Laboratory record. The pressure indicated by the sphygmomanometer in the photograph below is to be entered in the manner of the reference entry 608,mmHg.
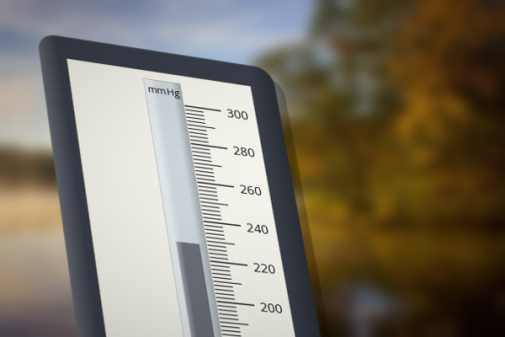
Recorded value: 228,mmHg
